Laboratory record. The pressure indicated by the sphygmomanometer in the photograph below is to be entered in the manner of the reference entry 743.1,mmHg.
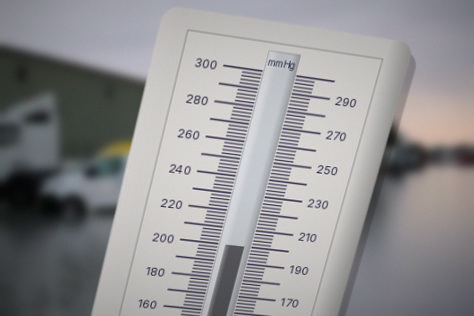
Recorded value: 200,mmHg
